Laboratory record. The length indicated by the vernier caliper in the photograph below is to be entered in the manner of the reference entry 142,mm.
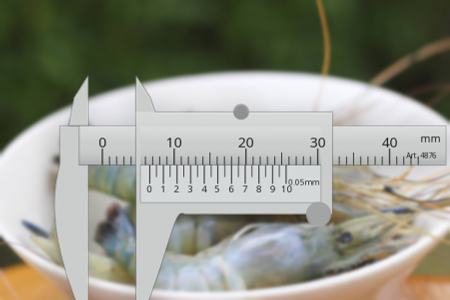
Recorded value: 6.6,mm
